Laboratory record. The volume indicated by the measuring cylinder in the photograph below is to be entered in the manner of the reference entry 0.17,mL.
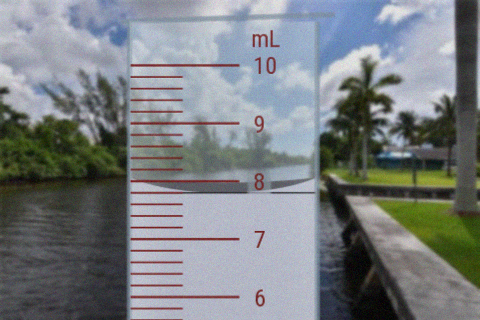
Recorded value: 7.8,mL
